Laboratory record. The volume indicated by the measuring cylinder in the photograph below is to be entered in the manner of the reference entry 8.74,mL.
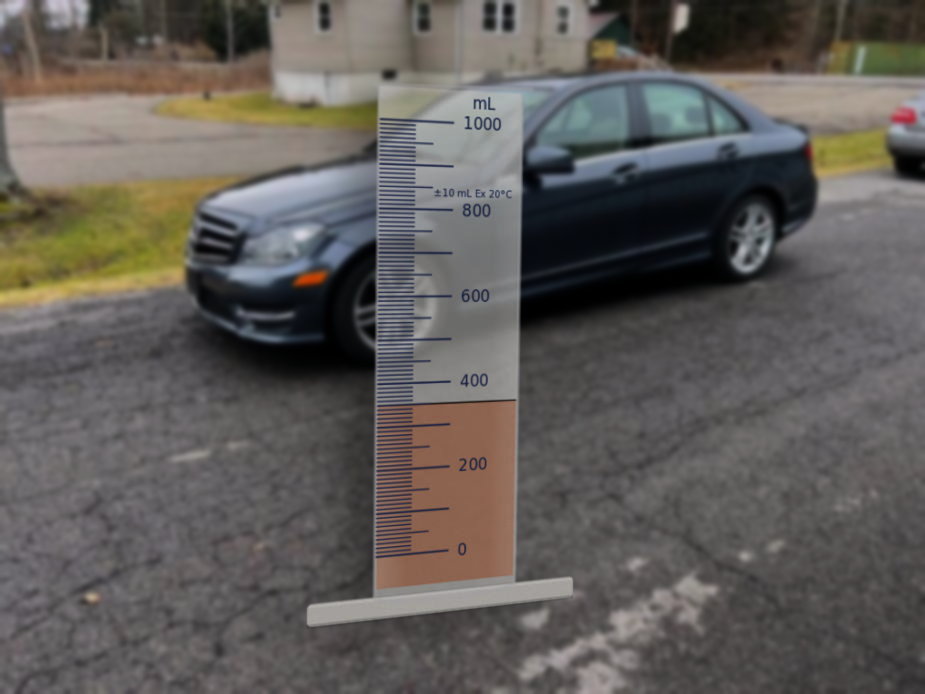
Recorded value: 350,mL
